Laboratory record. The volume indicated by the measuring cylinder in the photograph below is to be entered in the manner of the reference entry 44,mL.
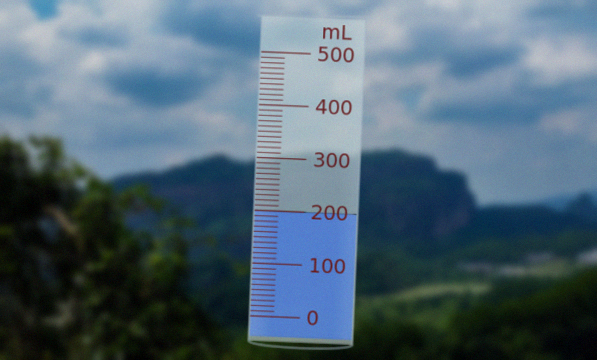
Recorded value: 200,mL
